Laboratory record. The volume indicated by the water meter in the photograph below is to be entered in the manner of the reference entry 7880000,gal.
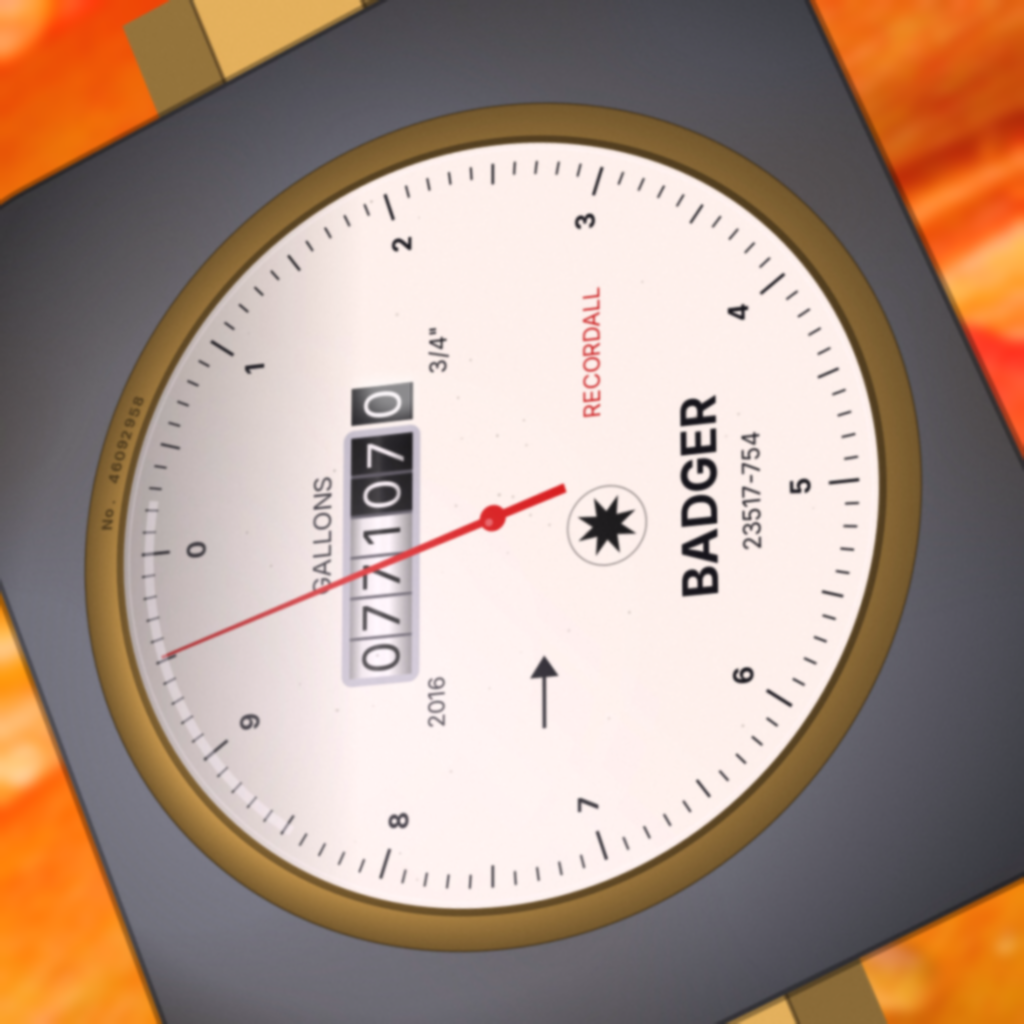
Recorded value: 771069.5,gal
